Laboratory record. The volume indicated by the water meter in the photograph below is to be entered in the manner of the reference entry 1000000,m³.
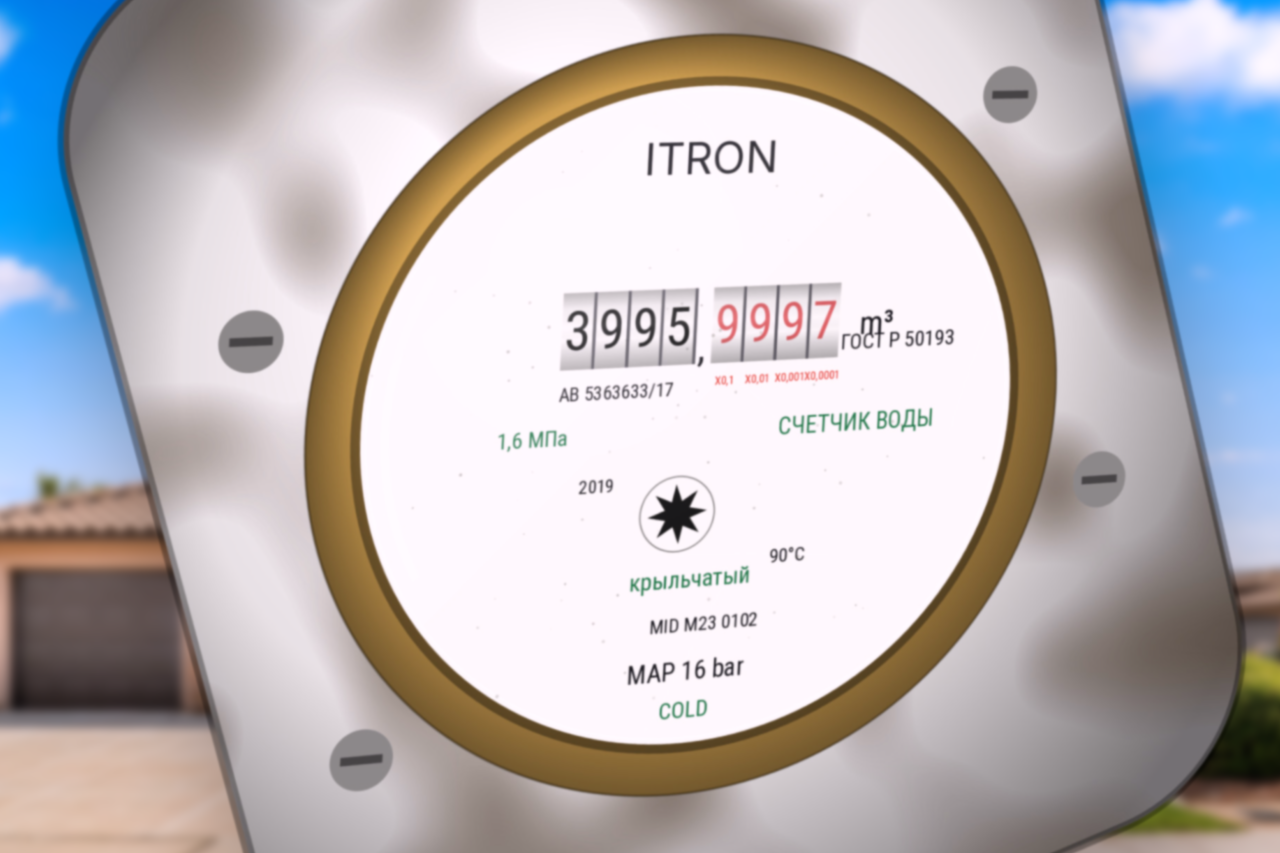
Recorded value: 3995.9997,m³
